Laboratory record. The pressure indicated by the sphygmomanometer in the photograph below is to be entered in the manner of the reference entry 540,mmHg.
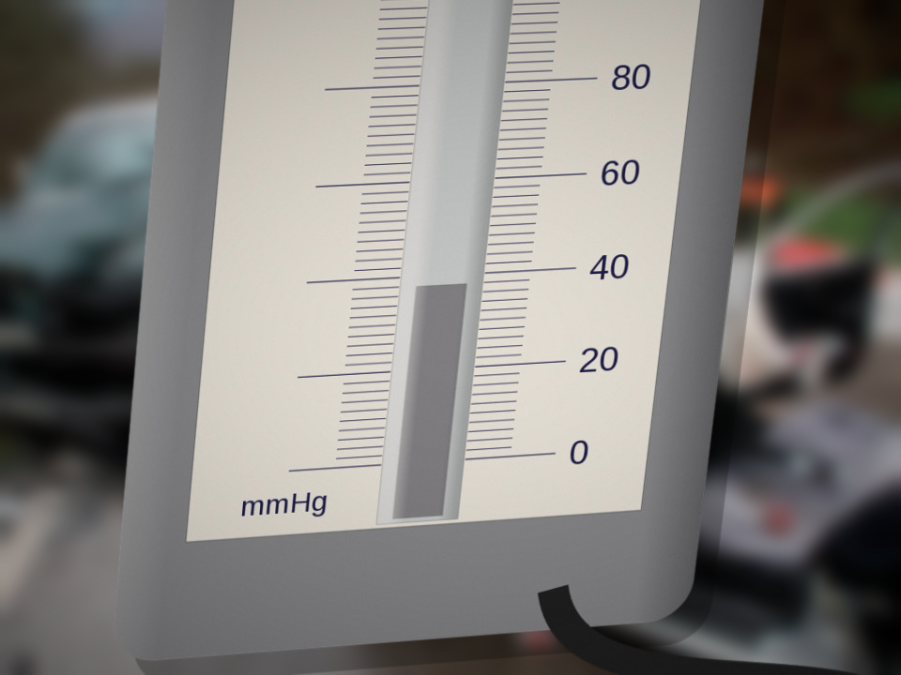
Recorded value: 38,mmHg
